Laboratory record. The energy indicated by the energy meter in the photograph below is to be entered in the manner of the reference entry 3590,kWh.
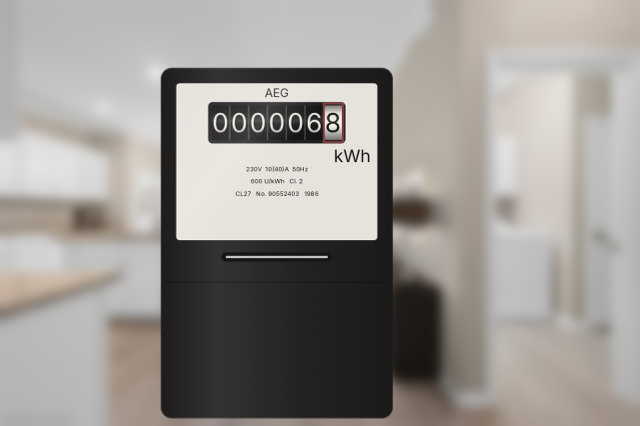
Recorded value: 6.8,kWh
